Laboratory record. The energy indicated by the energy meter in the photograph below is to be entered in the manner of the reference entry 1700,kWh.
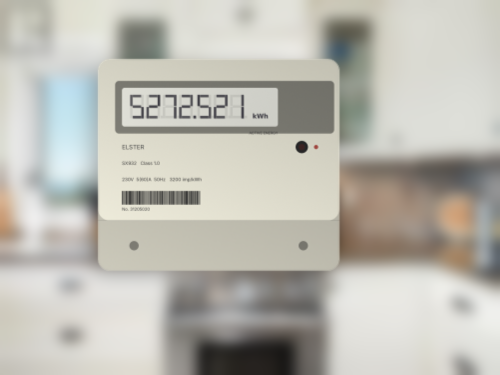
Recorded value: 5272.521,kWh
